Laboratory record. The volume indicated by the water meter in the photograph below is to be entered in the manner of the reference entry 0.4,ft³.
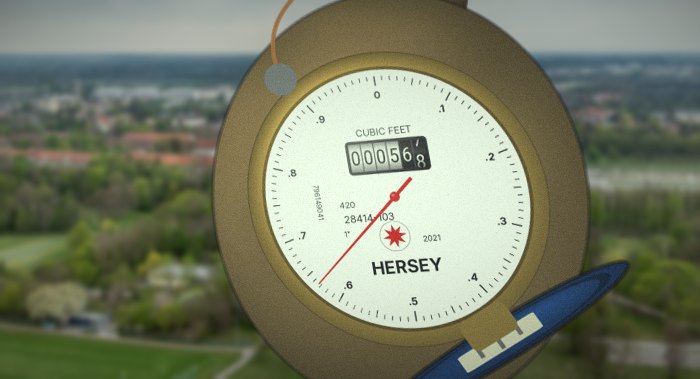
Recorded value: 567.63,ft³
